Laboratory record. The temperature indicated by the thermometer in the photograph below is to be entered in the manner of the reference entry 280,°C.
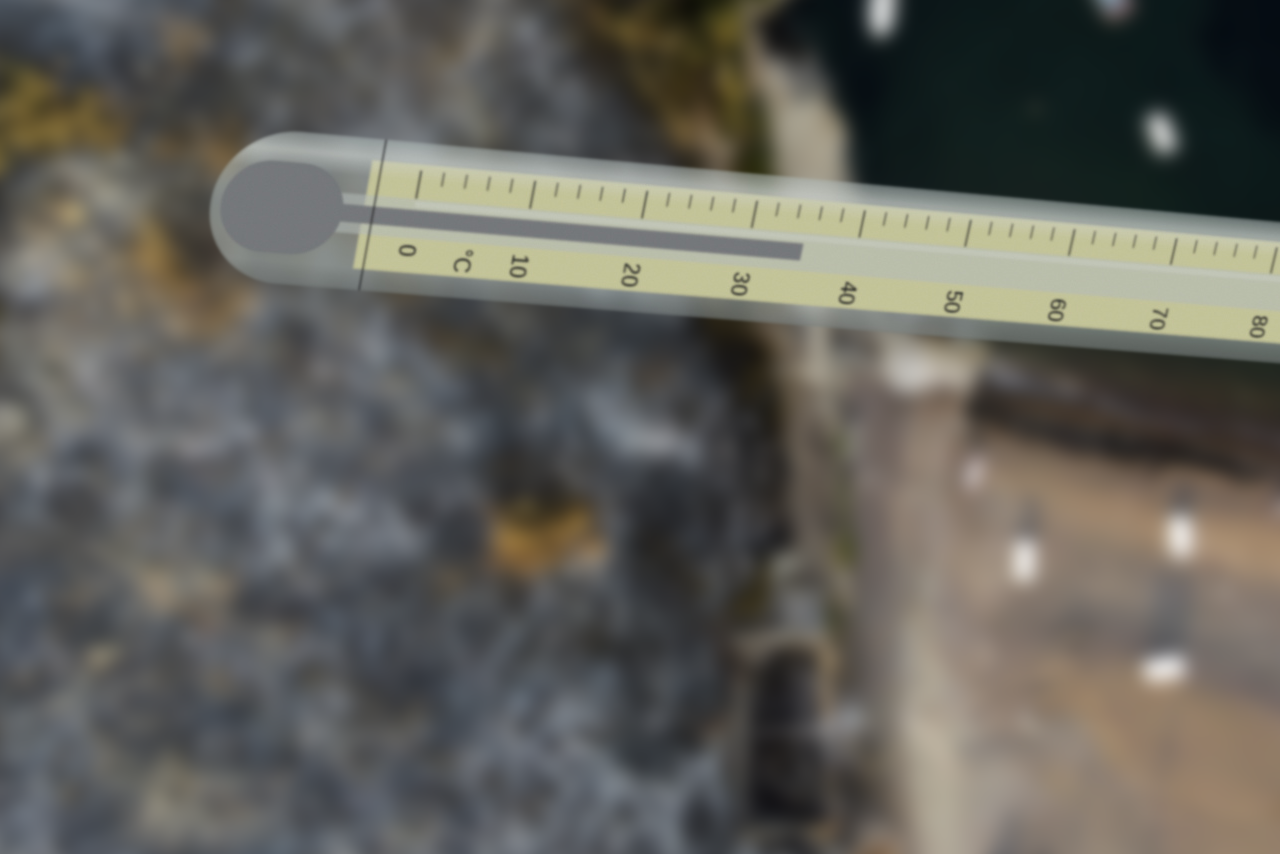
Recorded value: 35,°C
